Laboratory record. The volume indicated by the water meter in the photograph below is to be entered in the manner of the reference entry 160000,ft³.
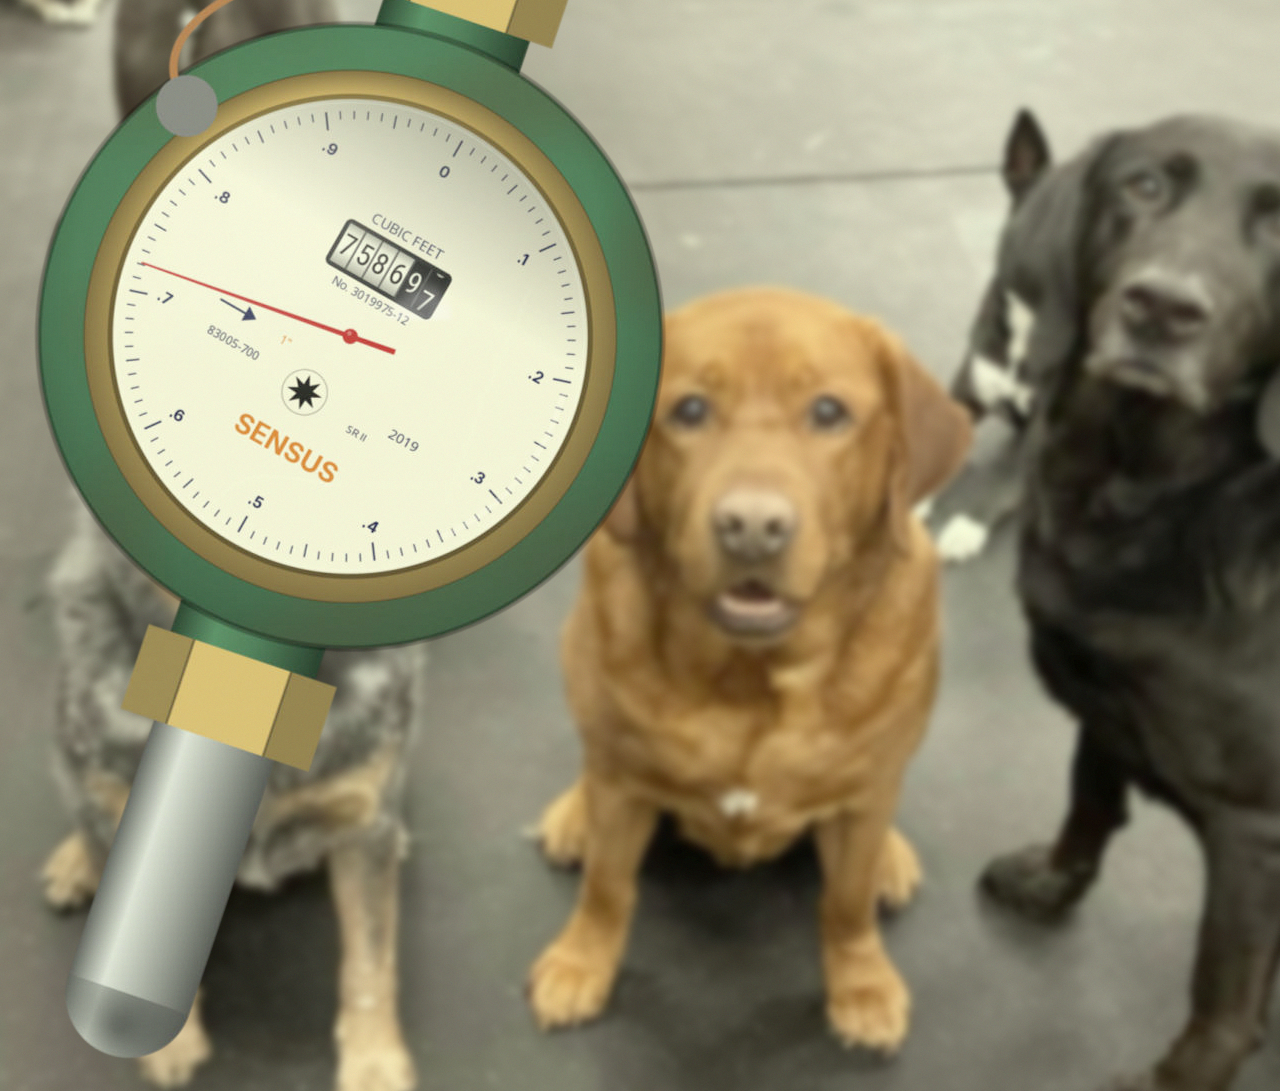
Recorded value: 758696.72,ft³
